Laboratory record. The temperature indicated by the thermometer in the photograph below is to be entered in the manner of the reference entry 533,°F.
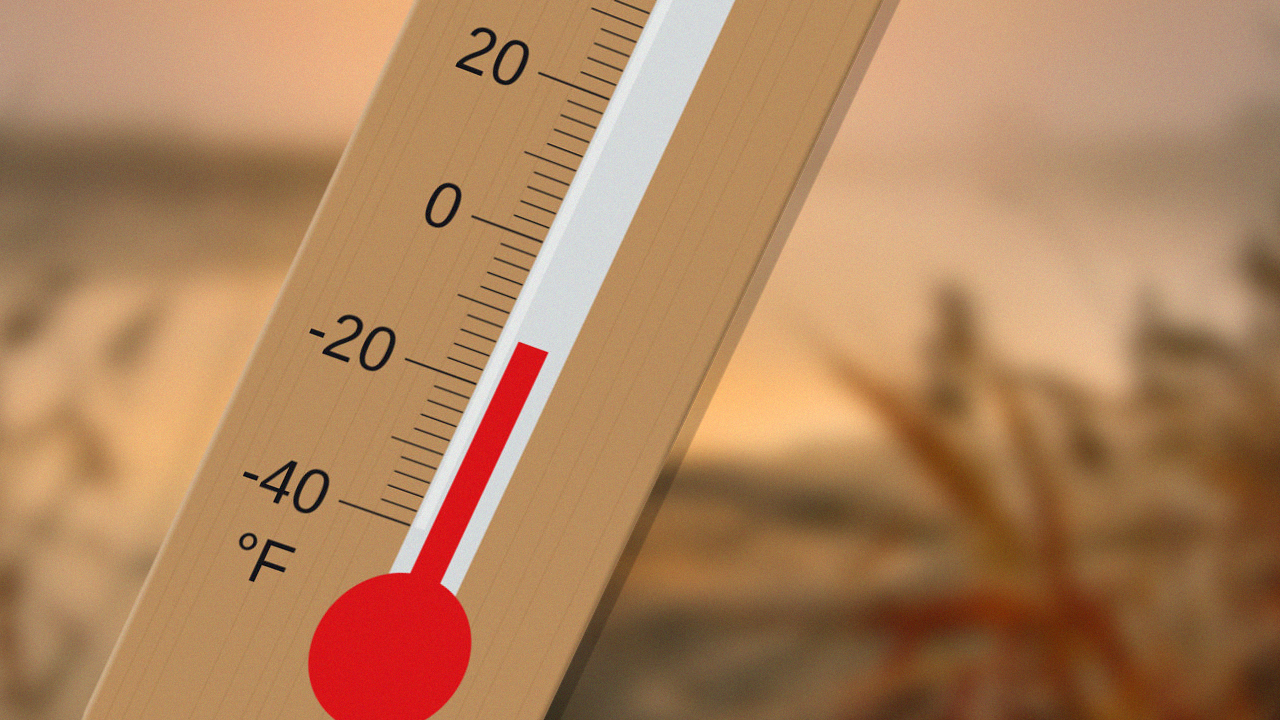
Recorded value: -13,°F
